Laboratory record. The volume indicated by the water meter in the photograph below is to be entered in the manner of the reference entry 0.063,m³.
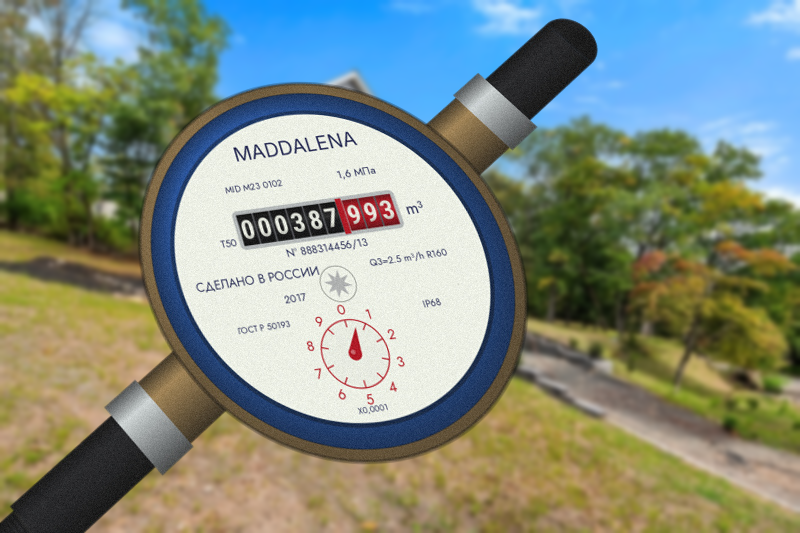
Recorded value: 387.9930,m³
